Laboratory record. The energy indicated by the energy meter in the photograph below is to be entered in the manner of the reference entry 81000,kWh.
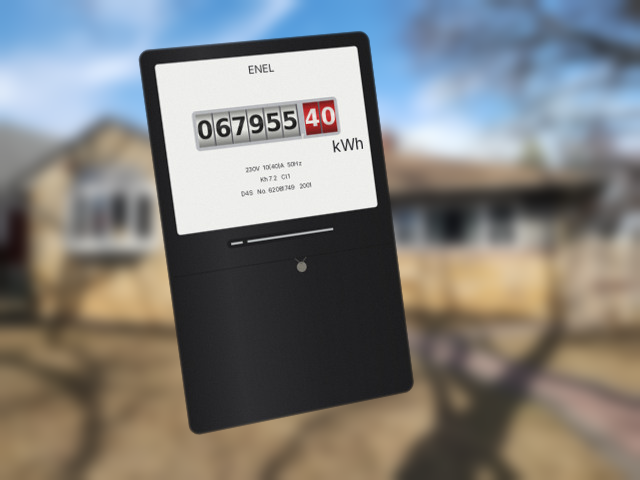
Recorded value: 67955.40,kWh
